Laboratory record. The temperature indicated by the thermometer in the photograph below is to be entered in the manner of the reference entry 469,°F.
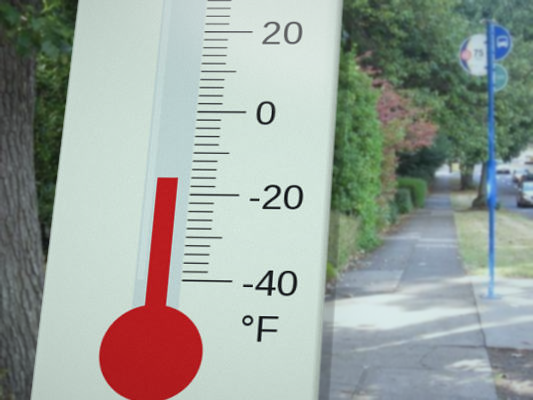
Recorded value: -16,°F
